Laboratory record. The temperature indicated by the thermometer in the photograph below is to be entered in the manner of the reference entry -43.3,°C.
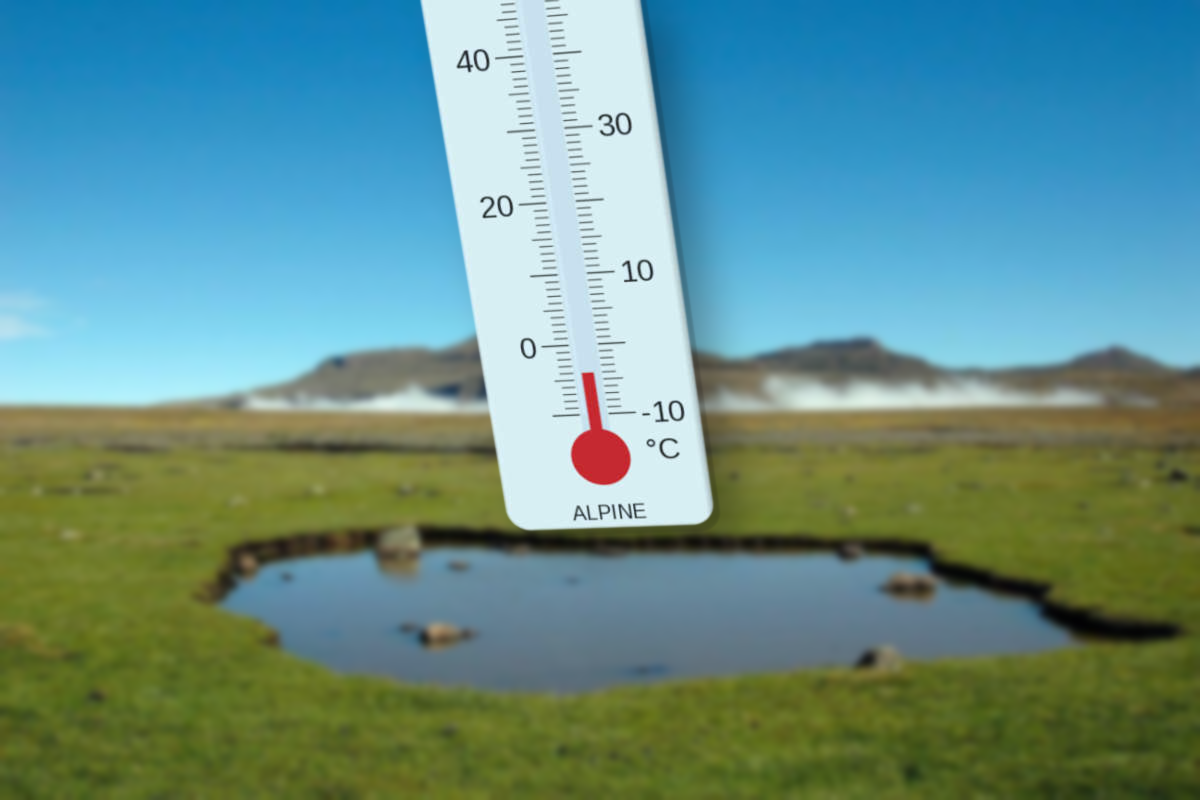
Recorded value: -4,°C
